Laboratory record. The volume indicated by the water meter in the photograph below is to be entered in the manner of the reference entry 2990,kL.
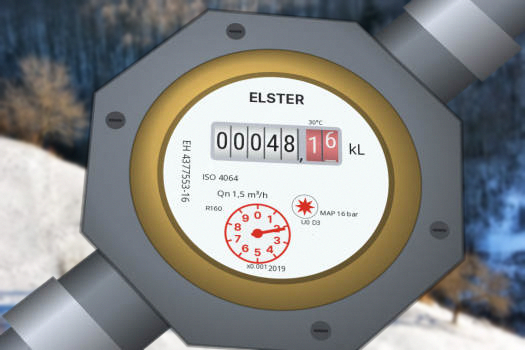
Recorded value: 48.162,kL
